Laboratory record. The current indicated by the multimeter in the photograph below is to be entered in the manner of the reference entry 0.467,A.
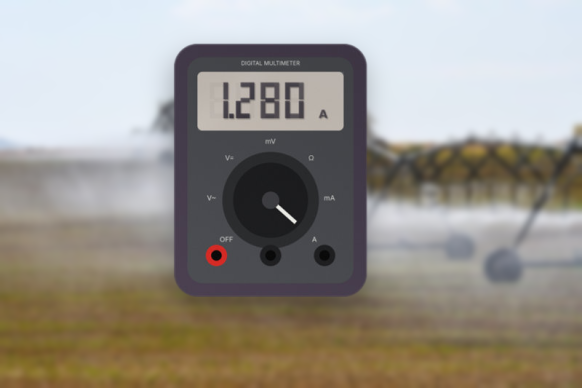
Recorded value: 1.280,A
